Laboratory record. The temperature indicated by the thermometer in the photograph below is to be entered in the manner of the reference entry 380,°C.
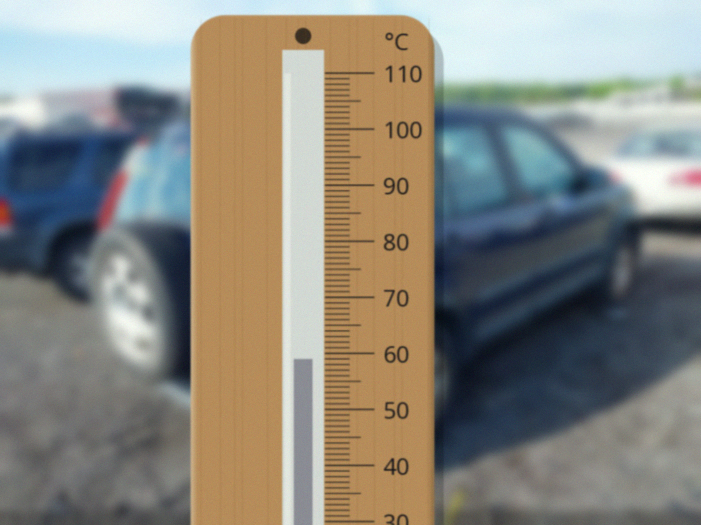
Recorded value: 59,°C
